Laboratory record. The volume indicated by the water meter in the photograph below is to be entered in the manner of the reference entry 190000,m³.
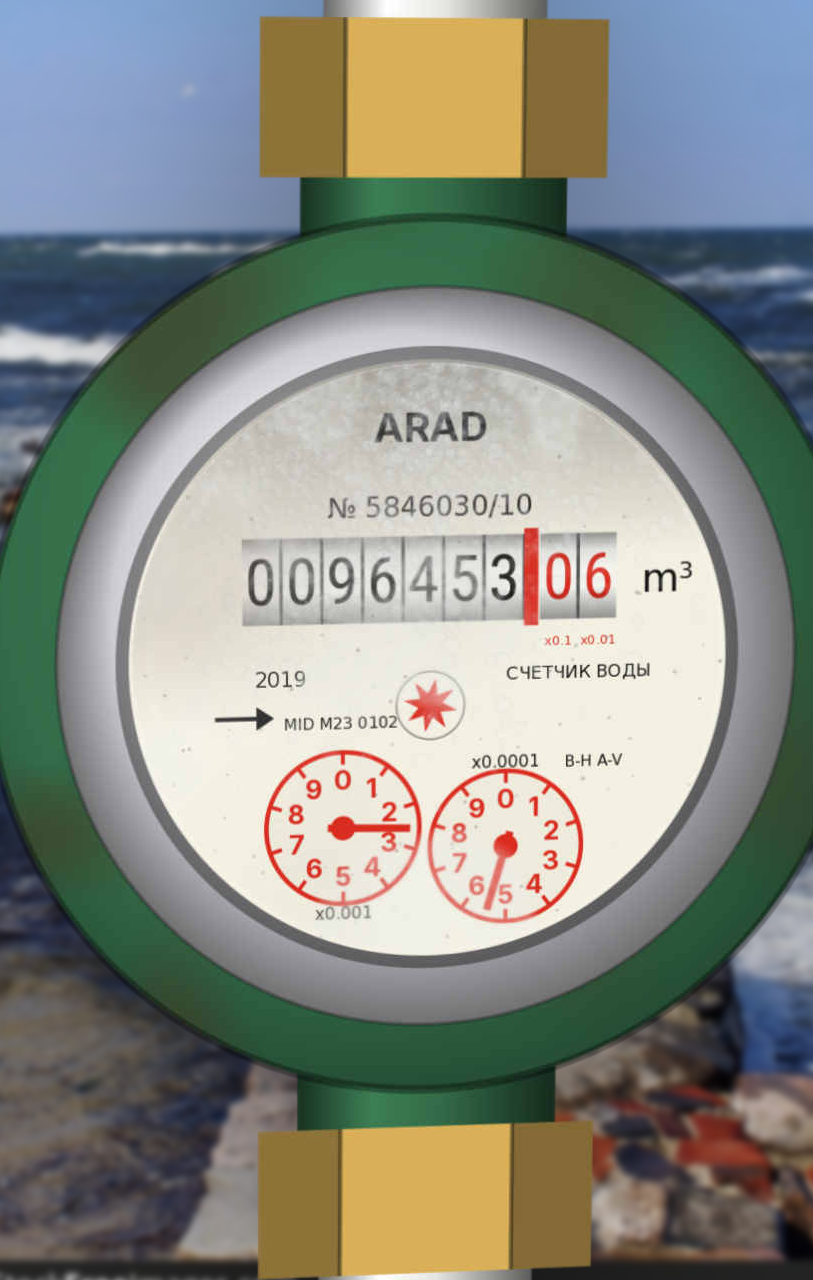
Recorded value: 96453.0625,m³
